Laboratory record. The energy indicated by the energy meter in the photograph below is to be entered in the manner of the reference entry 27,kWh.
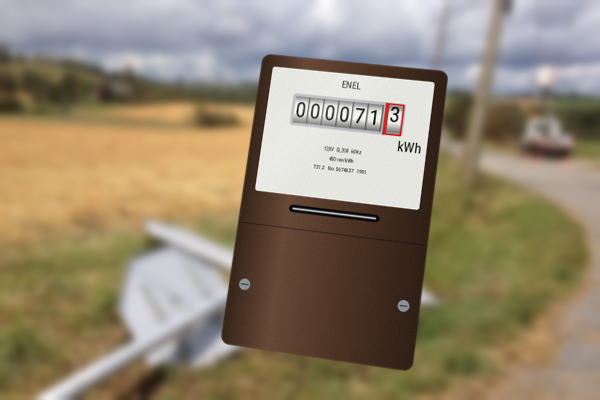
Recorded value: 71.3,kWh
